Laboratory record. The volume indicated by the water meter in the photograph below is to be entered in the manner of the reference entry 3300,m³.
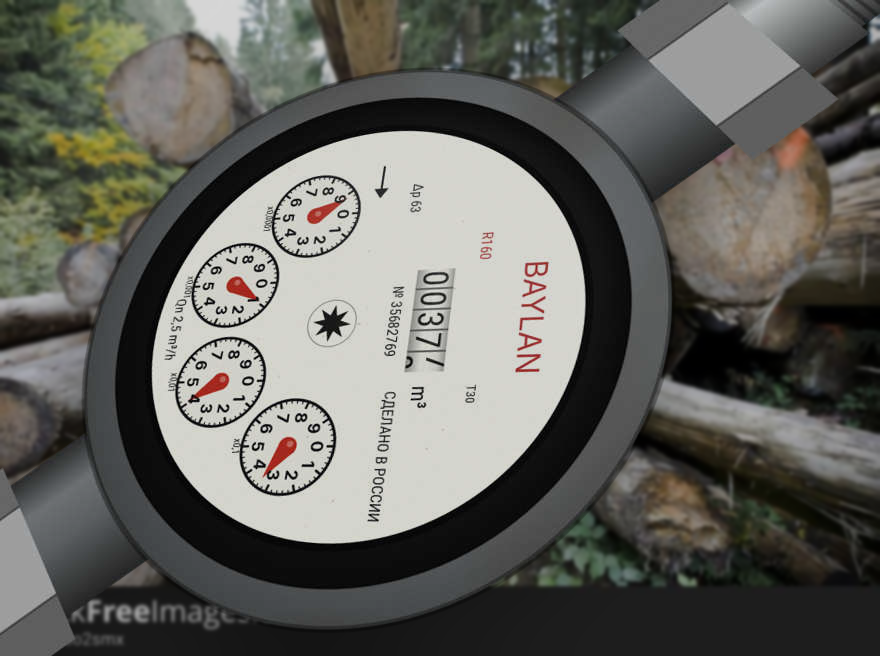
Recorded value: 377.3409,m³
